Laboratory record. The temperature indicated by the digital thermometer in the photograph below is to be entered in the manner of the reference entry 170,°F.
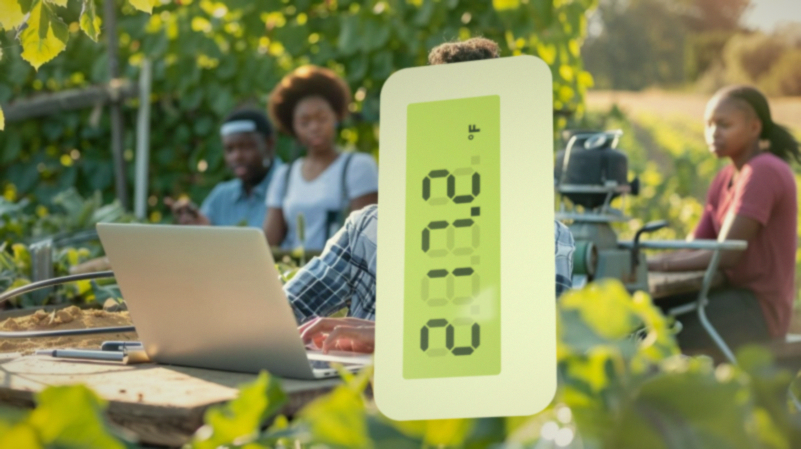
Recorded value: 217.2,°F
